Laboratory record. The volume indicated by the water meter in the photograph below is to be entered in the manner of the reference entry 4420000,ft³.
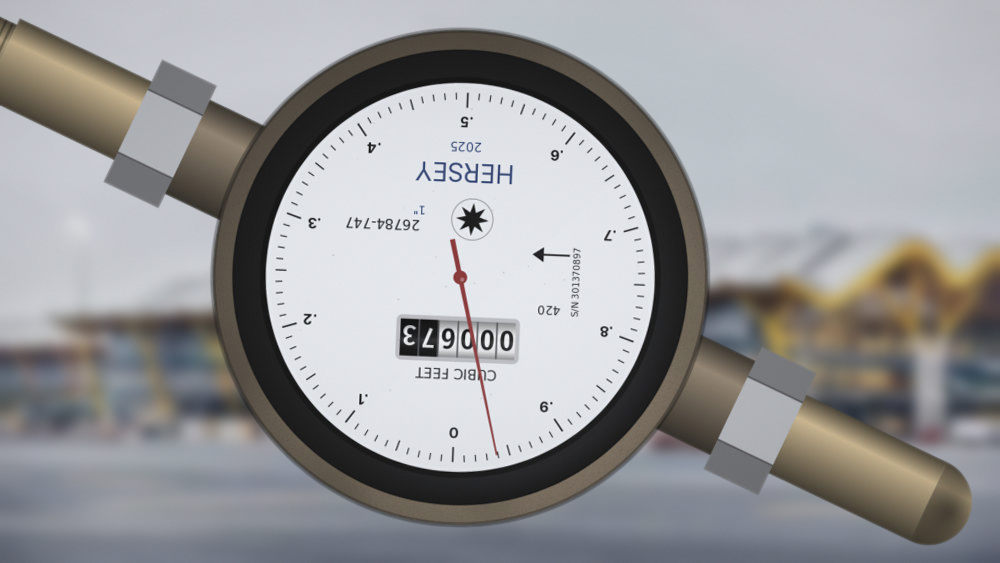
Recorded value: 672.96,ft³
